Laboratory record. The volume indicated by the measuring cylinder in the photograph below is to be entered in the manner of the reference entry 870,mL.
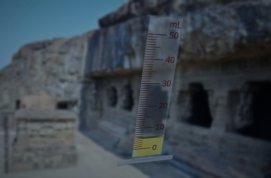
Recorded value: 5,mL
